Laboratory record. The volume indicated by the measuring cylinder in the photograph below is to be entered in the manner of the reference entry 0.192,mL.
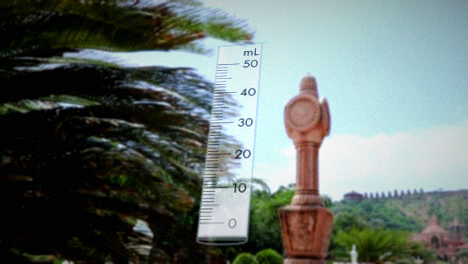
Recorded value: 10,mL
